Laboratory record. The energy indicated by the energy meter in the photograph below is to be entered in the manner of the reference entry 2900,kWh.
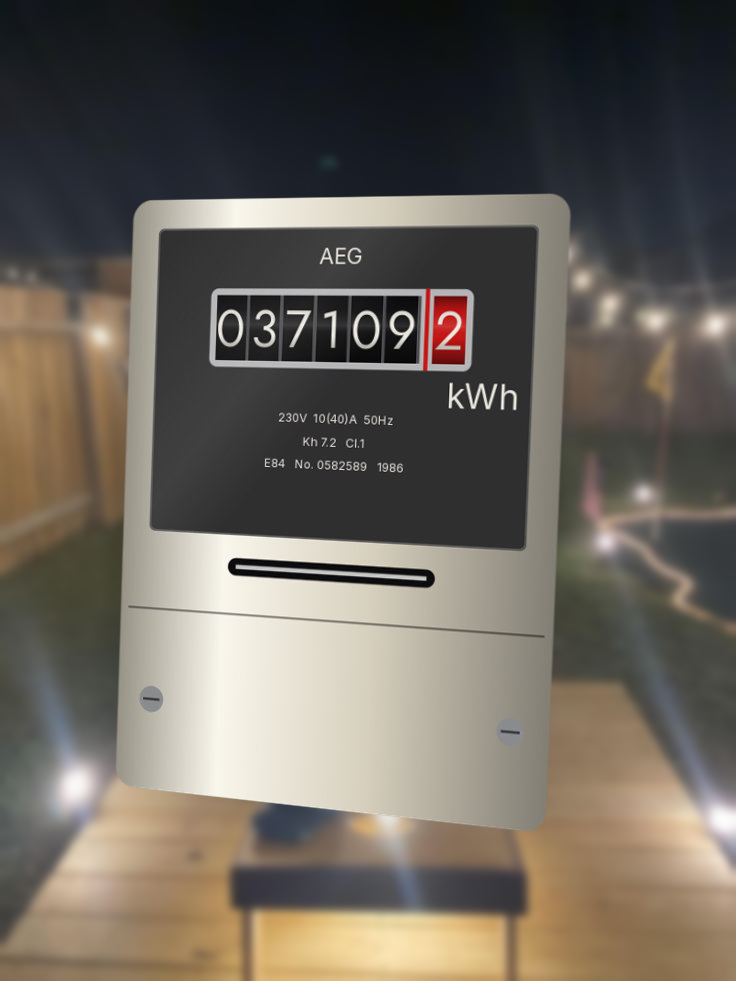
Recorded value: 37109.2,kWh
